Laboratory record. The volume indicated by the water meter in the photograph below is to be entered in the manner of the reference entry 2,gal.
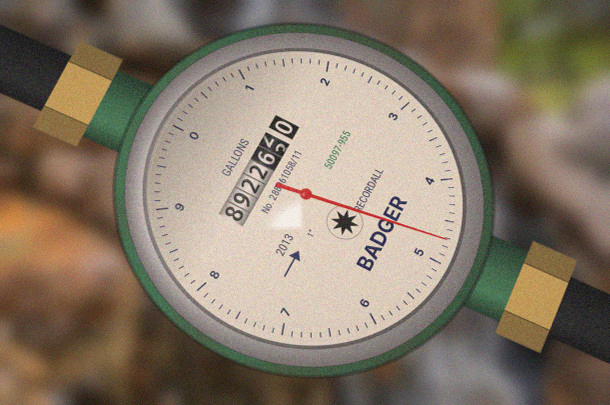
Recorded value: 8922624.7,gal
